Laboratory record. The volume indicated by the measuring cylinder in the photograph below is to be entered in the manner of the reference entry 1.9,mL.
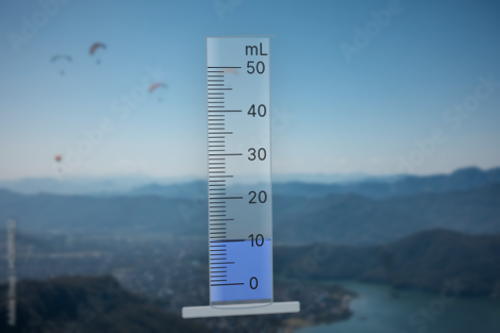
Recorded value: 10,mL
